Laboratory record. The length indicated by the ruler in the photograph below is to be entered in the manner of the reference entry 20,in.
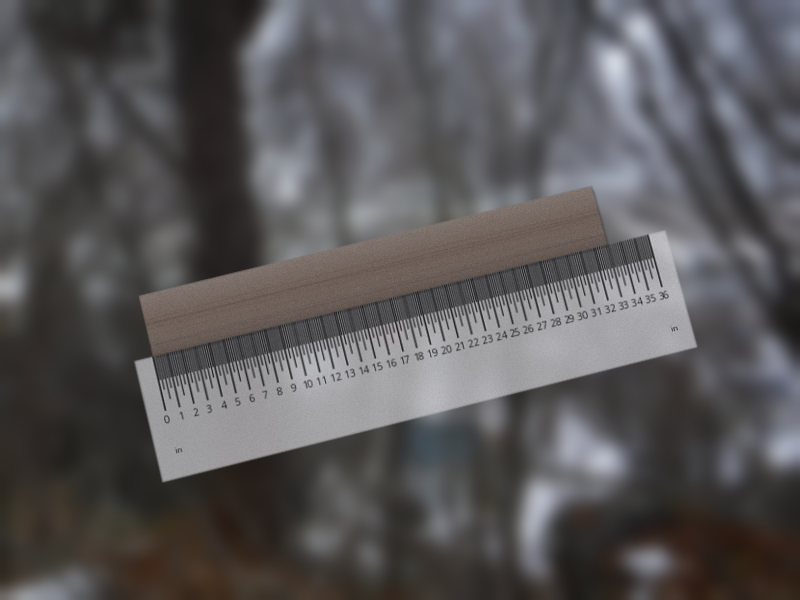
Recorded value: 33,in
